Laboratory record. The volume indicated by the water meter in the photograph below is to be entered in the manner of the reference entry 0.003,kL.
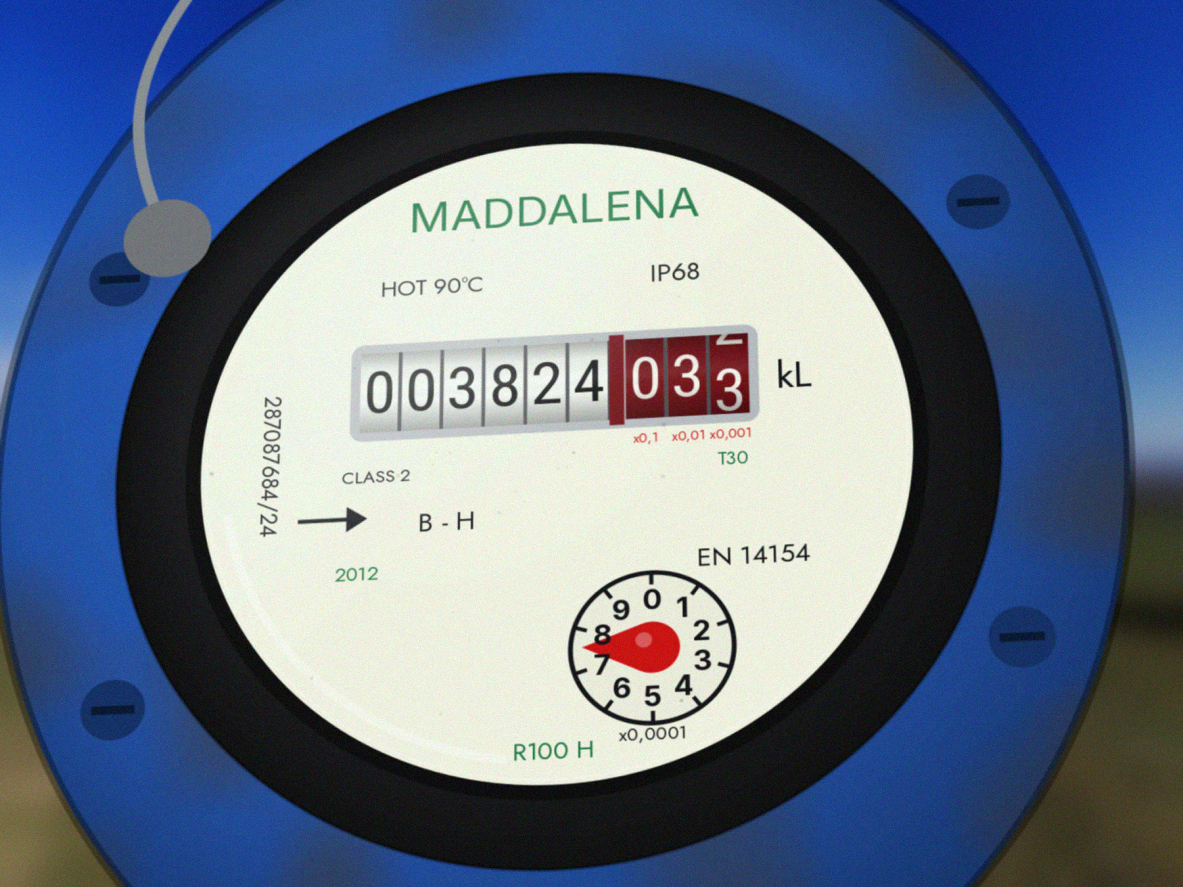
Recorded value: 3824.0327,kL
